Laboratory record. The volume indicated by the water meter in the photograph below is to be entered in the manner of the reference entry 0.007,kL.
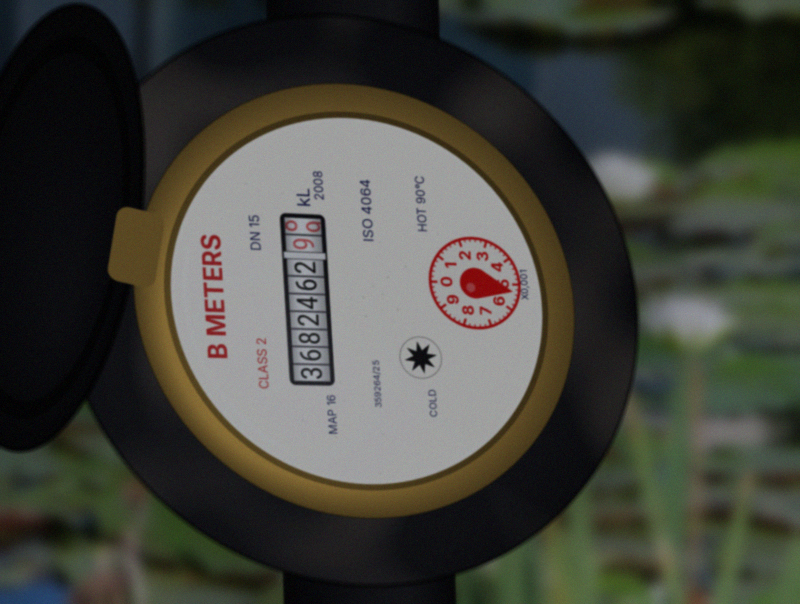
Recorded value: 3682462.985,kL
